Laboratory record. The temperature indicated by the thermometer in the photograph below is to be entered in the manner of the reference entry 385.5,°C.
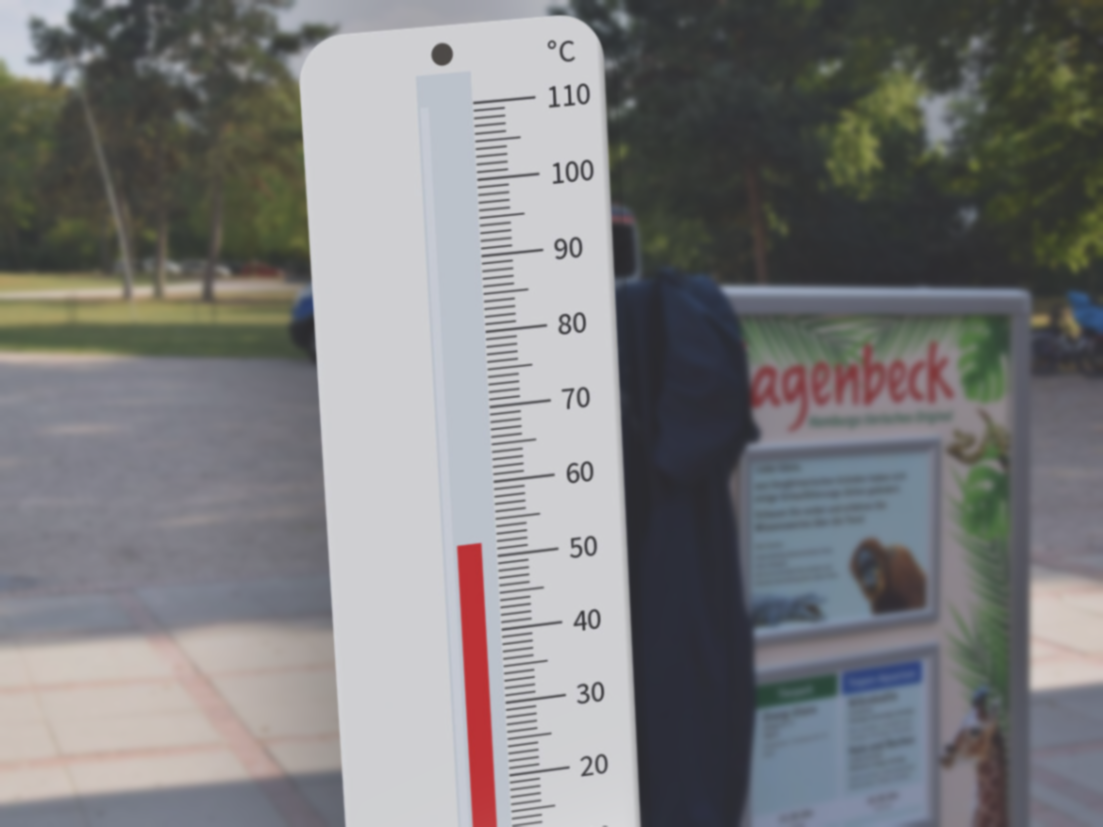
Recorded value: 52,°C
